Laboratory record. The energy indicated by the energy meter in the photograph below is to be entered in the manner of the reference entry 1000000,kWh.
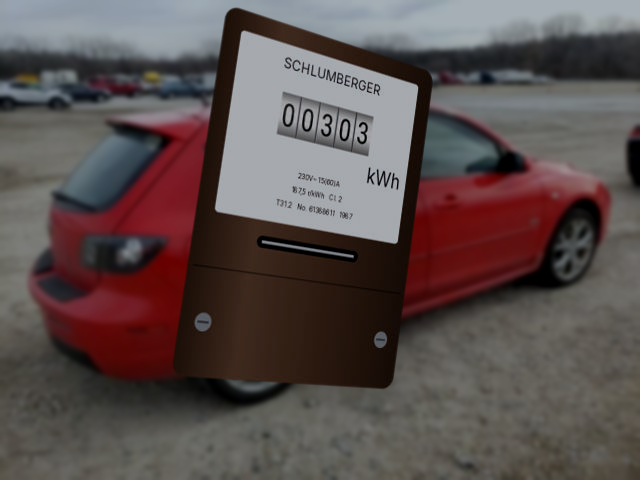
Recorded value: 303,kWh
